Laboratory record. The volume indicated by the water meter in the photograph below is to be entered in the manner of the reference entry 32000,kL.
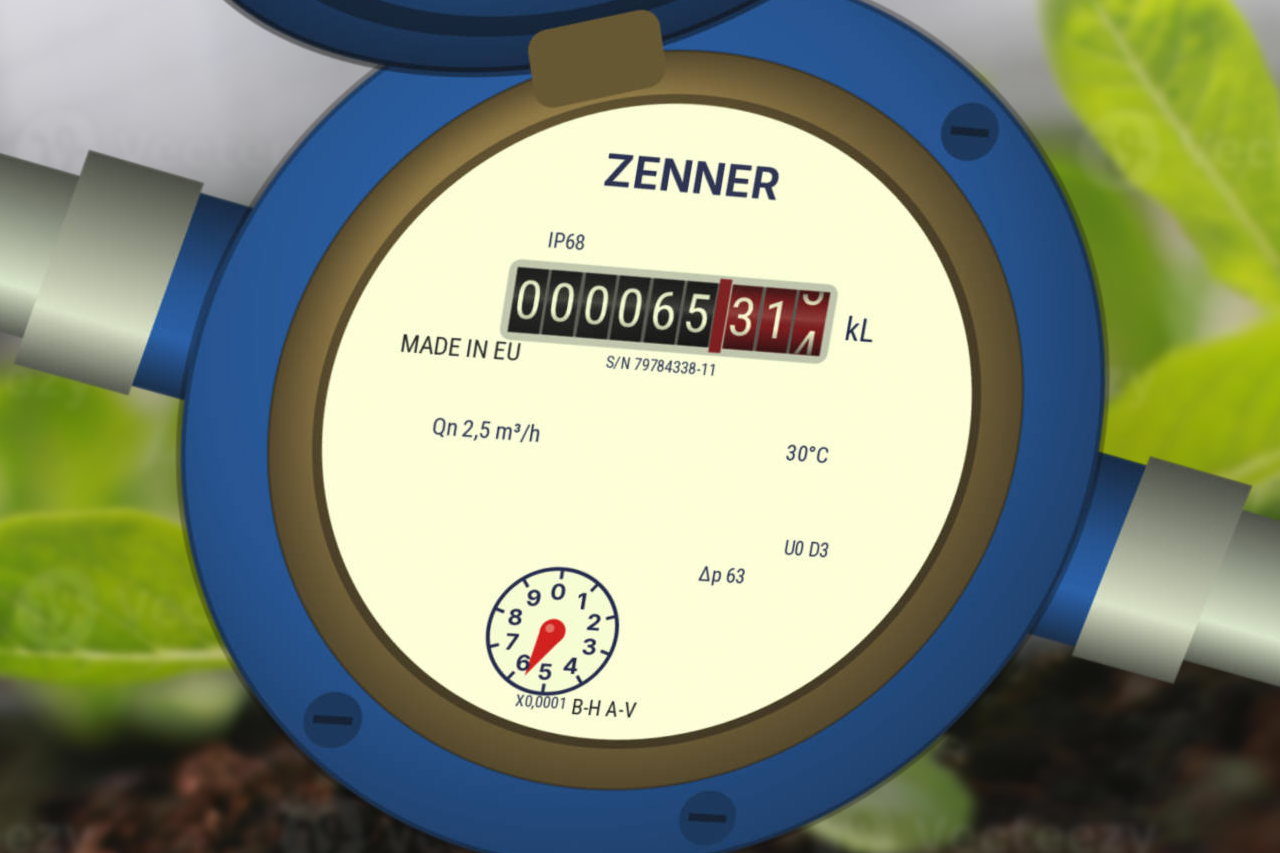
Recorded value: 65.3135,kL
